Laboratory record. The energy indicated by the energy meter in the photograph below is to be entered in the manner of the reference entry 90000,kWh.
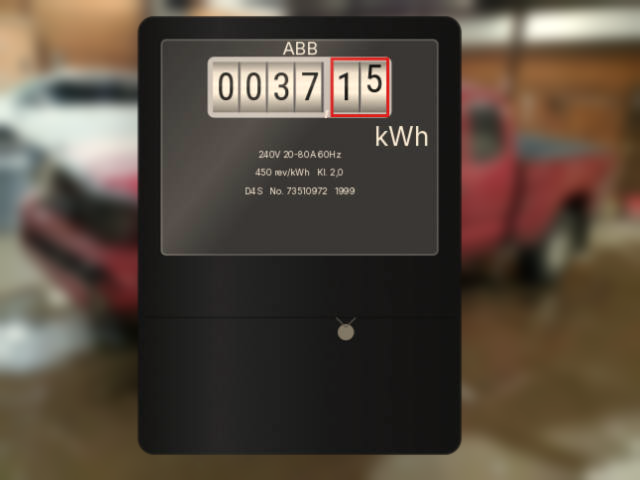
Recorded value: 37.15,kWh
